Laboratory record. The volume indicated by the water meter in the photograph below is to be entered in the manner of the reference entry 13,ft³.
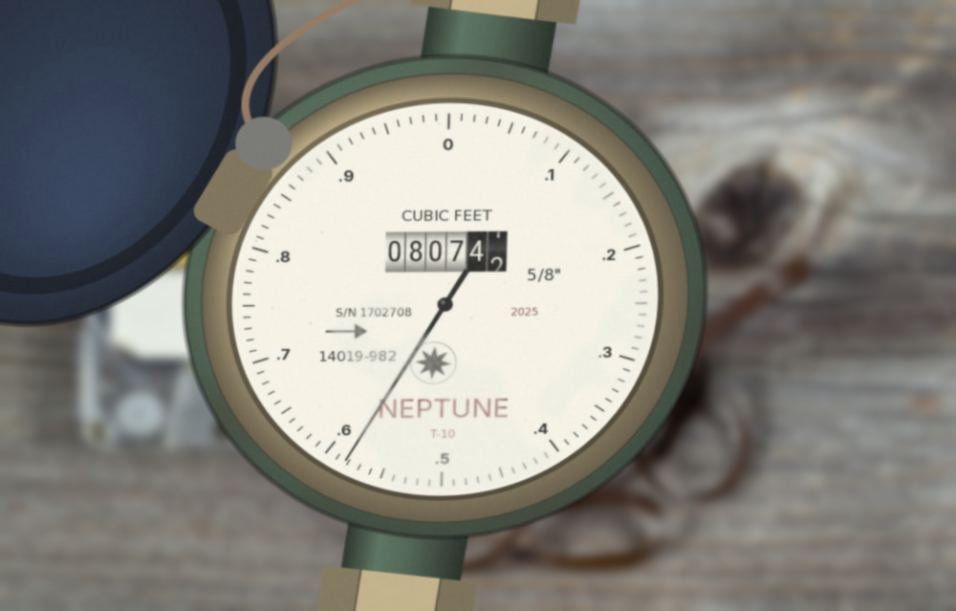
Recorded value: 80741.58,ft³
